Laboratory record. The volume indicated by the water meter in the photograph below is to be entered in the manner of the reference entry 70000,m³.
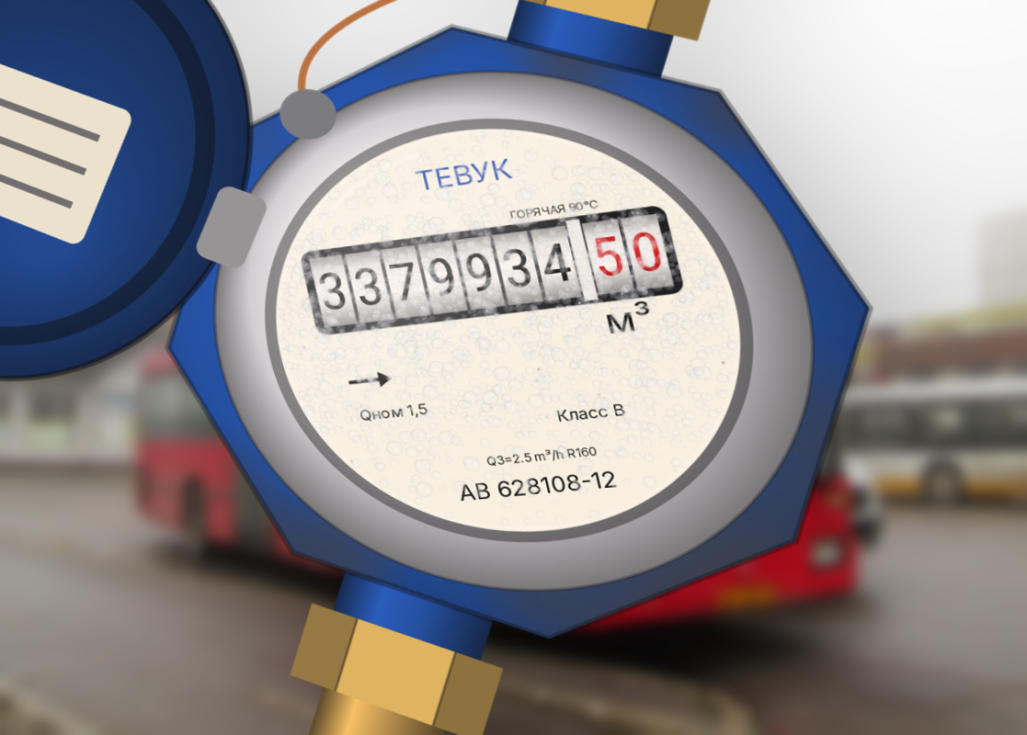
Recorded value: 3379934.50,m³
